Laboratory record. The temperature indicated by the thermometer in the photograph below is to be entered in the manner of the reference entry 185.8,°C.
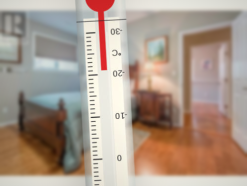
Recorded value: -21,°C
